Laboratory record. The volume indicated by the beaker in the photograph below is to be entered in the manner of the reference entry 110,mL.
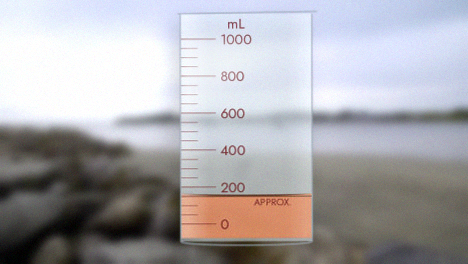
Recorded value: 150,mL
